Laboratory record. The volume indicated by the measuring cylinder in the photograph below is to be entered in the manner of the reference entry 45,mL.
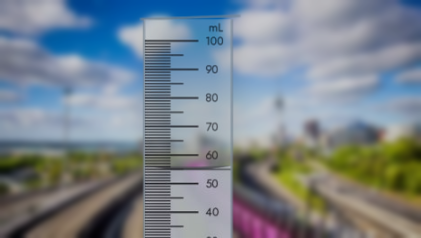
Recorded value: 55,mL
